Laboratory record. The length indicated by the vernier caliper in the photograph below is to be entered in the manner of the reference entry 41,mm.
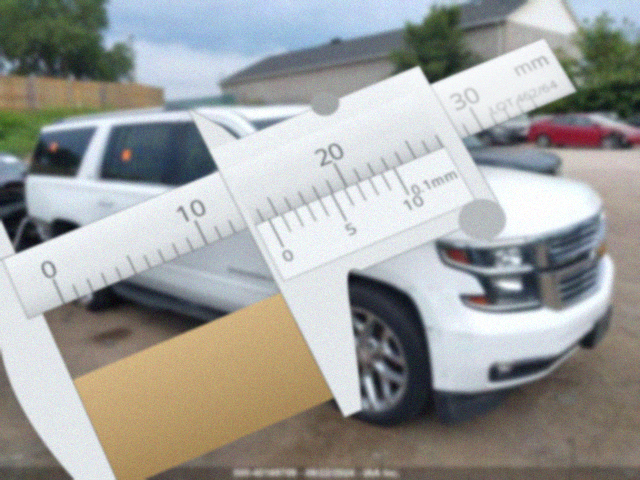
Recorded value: 14.4,mm
